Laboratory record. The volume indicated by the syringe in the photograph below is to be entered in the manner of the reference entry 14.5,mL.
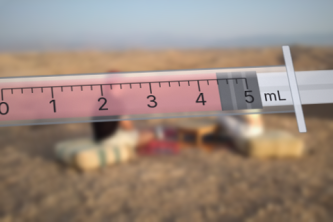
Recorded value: 4.4,mL
